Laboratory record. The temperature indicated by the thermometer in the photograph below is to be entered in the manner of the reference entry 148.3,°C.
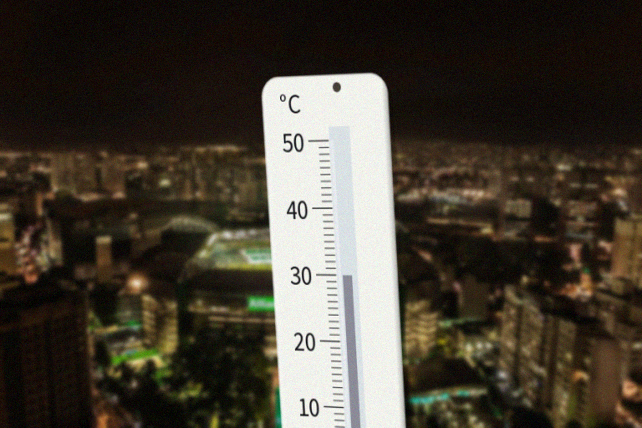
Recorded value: 30,°C
